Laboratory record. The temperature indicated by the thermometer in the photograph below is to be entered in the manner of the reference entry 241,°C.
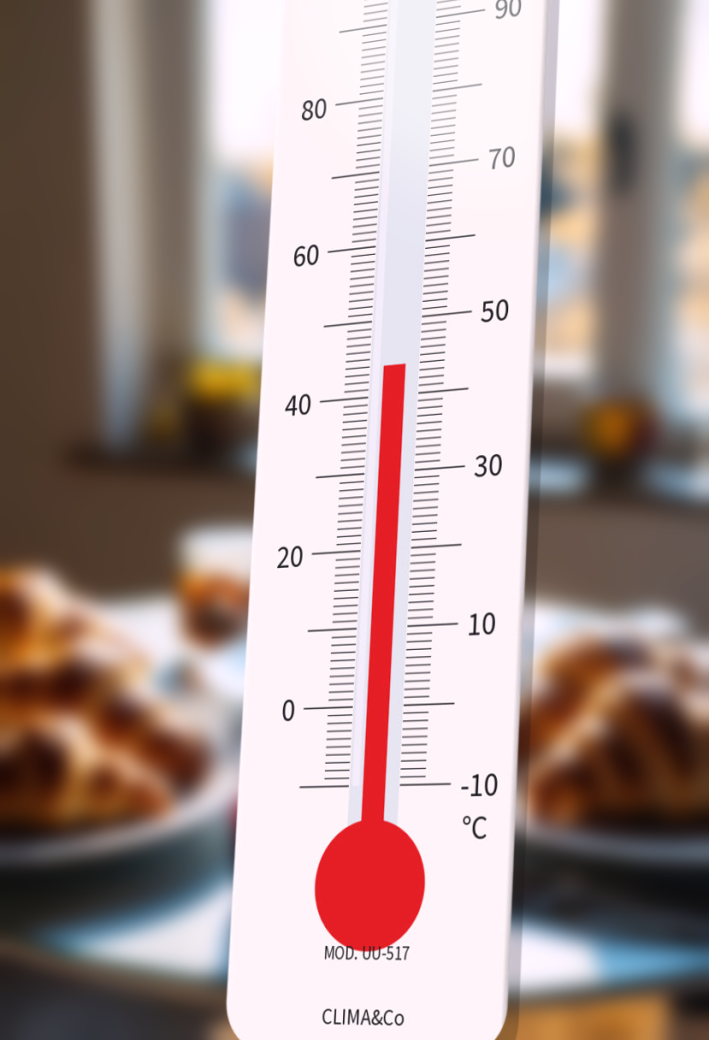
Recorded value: 44,°C
